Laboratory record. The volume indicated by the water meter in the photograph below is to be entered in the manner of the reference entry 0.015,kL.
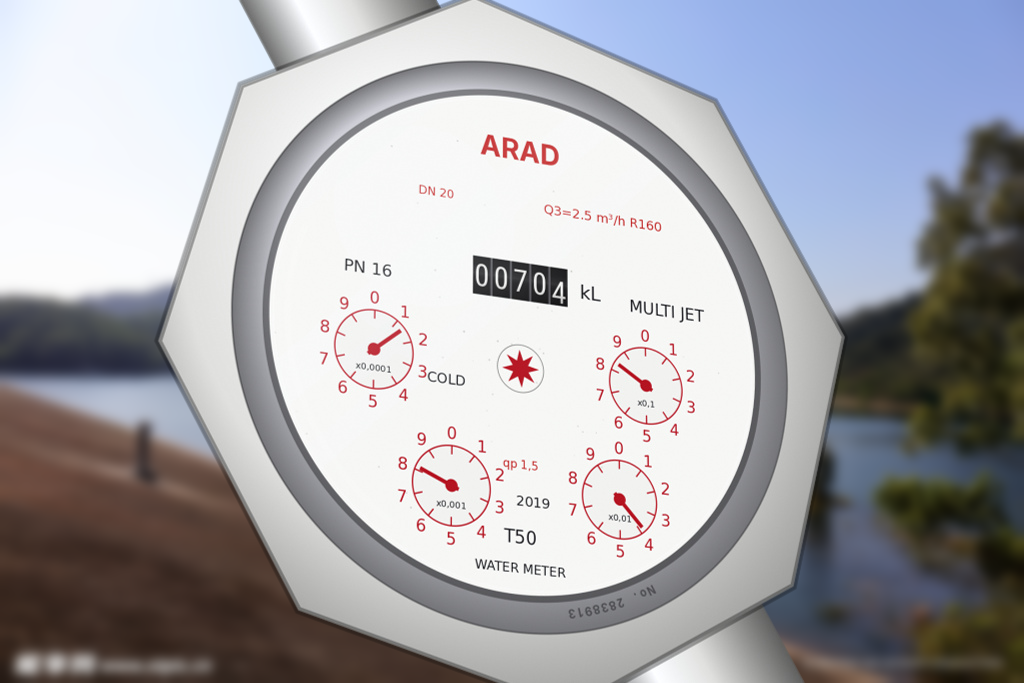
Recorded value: 703.8381,kL
